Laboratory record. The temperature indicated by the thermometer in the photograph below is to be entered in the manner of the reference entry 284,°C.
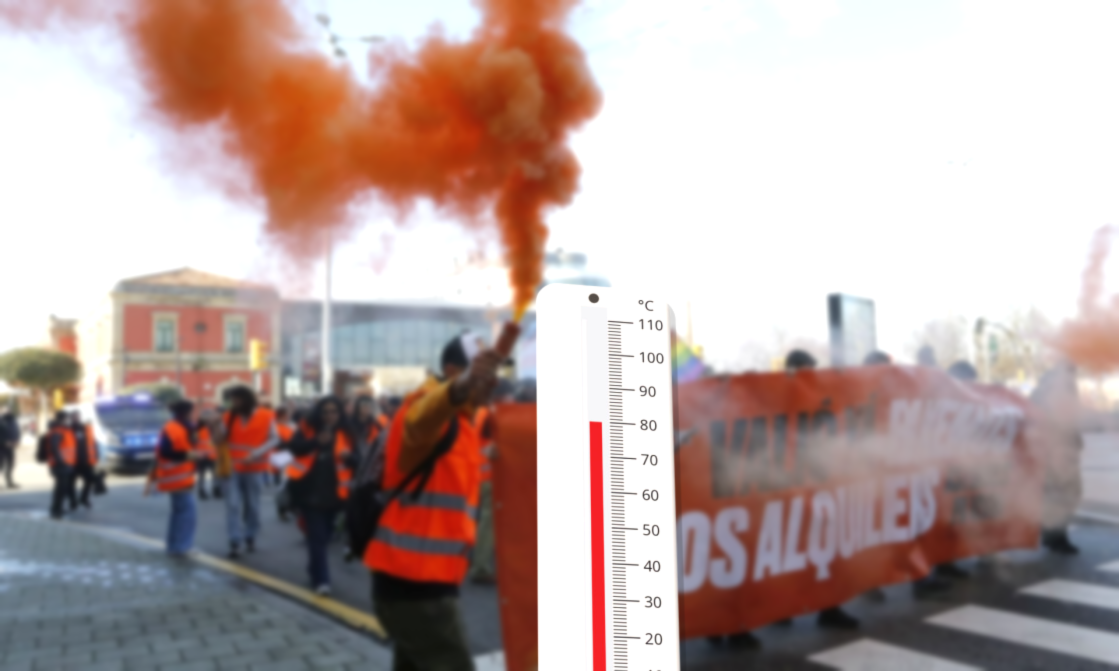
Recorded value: 80,°C
